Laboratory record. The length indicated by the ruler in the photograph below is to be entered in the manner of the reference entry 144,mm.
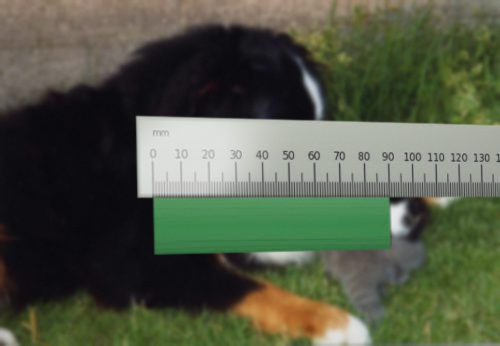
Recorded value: 90,mm
